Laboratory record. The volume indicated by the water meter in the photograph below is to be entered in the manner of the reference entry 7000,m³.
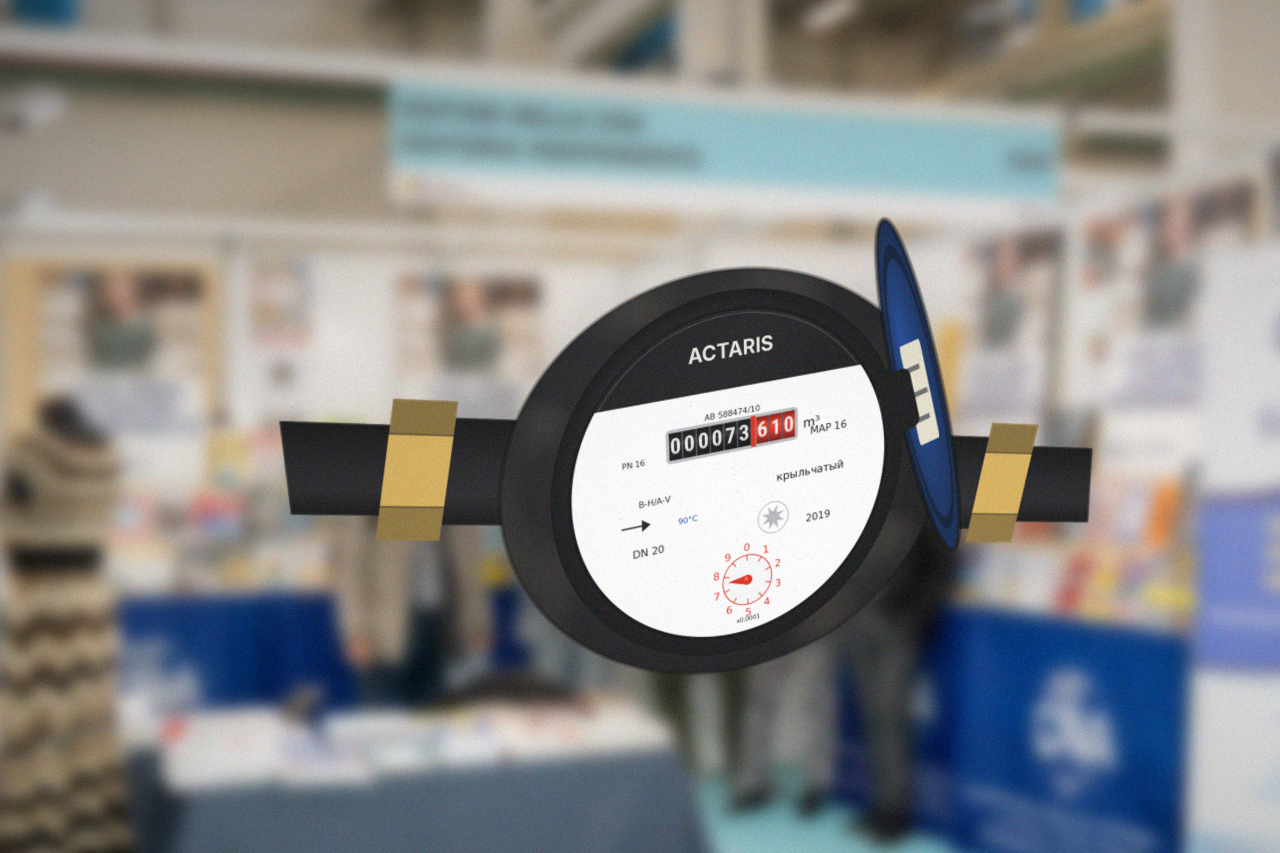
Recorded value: 73.6107,m³
